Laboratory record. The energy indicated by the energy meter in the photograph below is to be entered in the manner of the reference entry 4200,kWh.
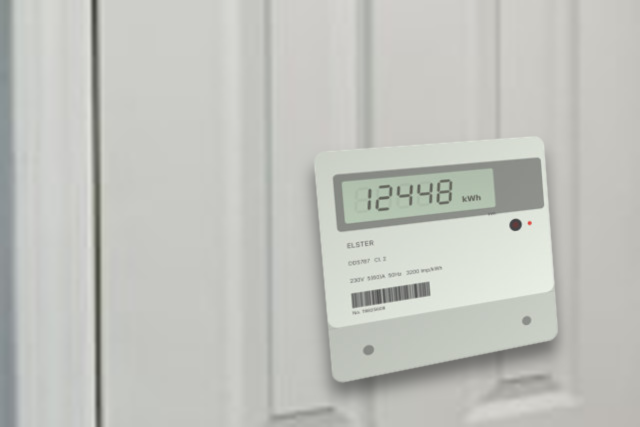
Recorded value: 12448,kWh
